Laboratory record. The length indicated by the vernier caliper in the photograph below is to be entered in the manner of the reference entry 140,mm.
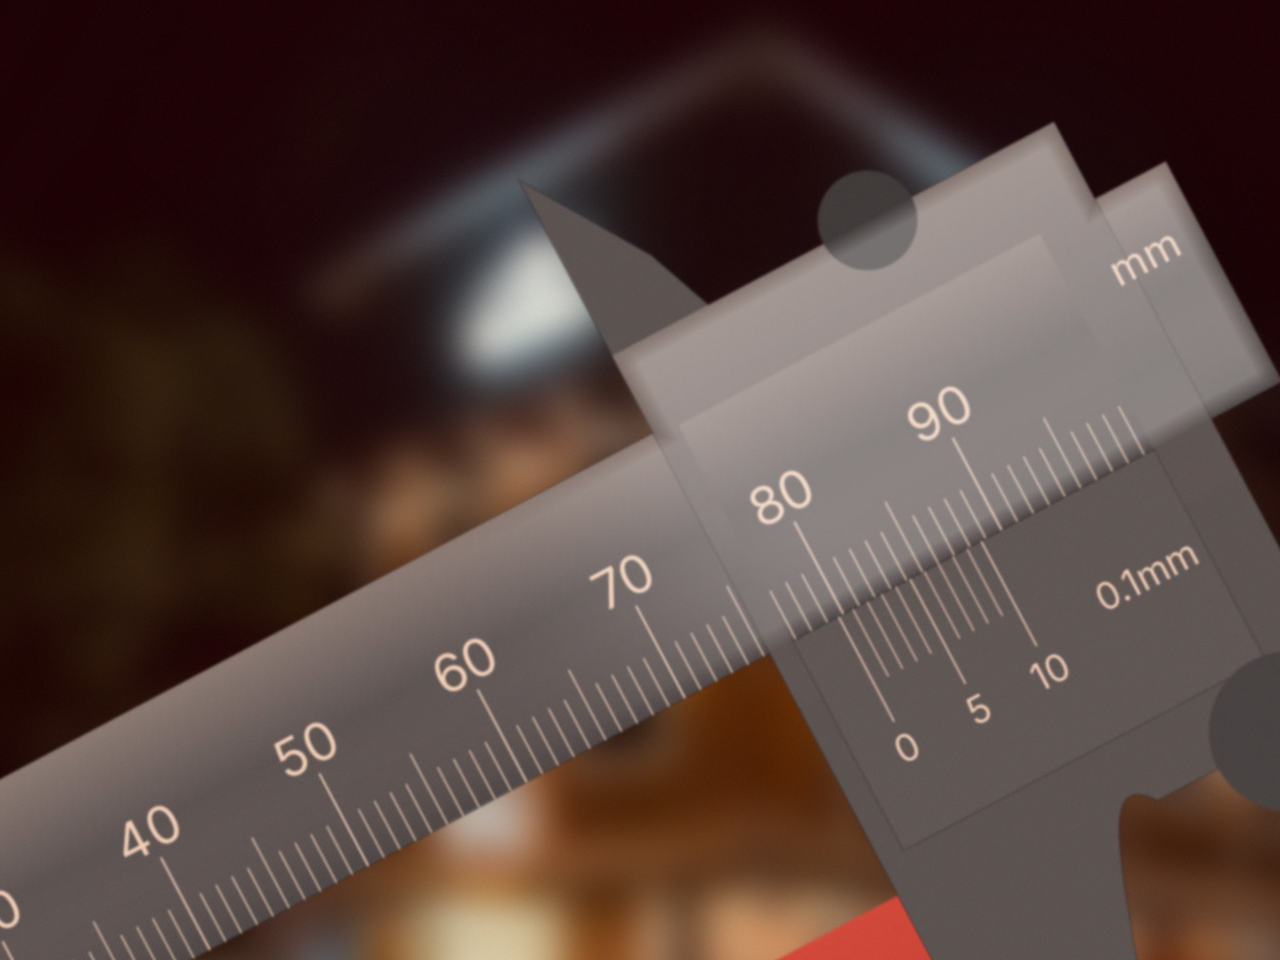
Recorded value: 79.7,mm
